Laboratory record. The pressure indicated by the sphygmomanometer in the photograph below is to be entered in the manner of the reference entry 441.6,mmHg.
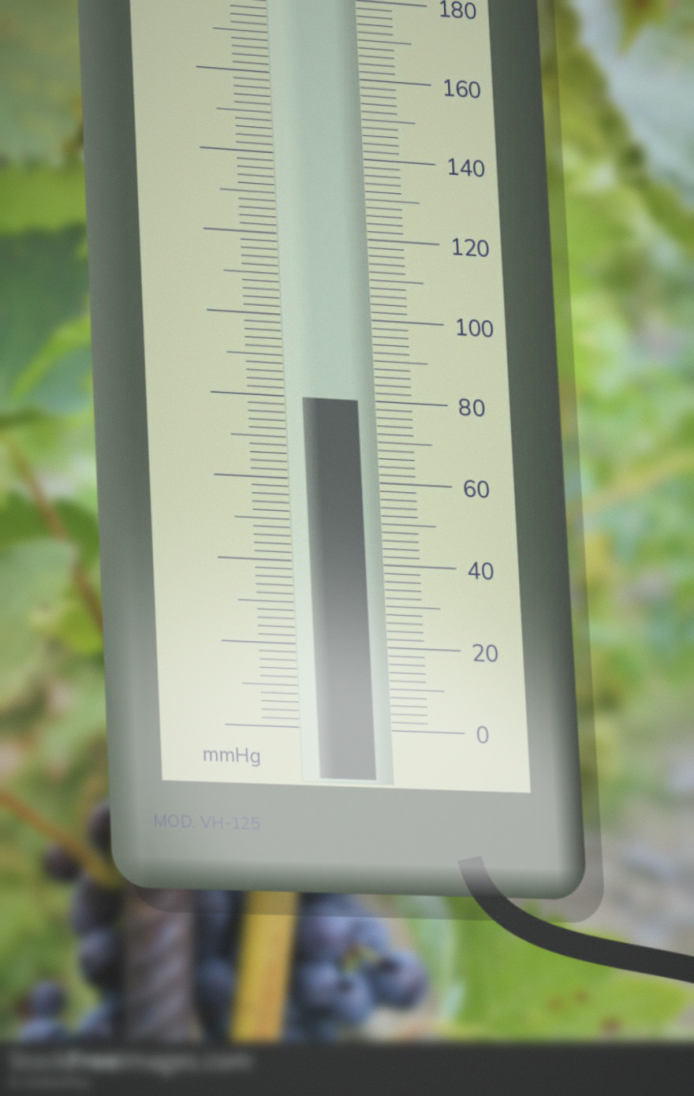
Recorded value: 80,mmHg
